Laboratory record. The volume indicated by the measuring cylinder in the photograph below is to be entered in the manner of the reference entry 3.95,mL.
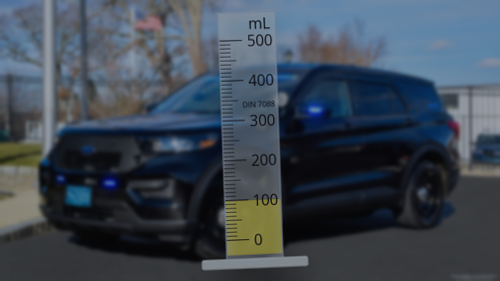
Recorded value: 100,mL
